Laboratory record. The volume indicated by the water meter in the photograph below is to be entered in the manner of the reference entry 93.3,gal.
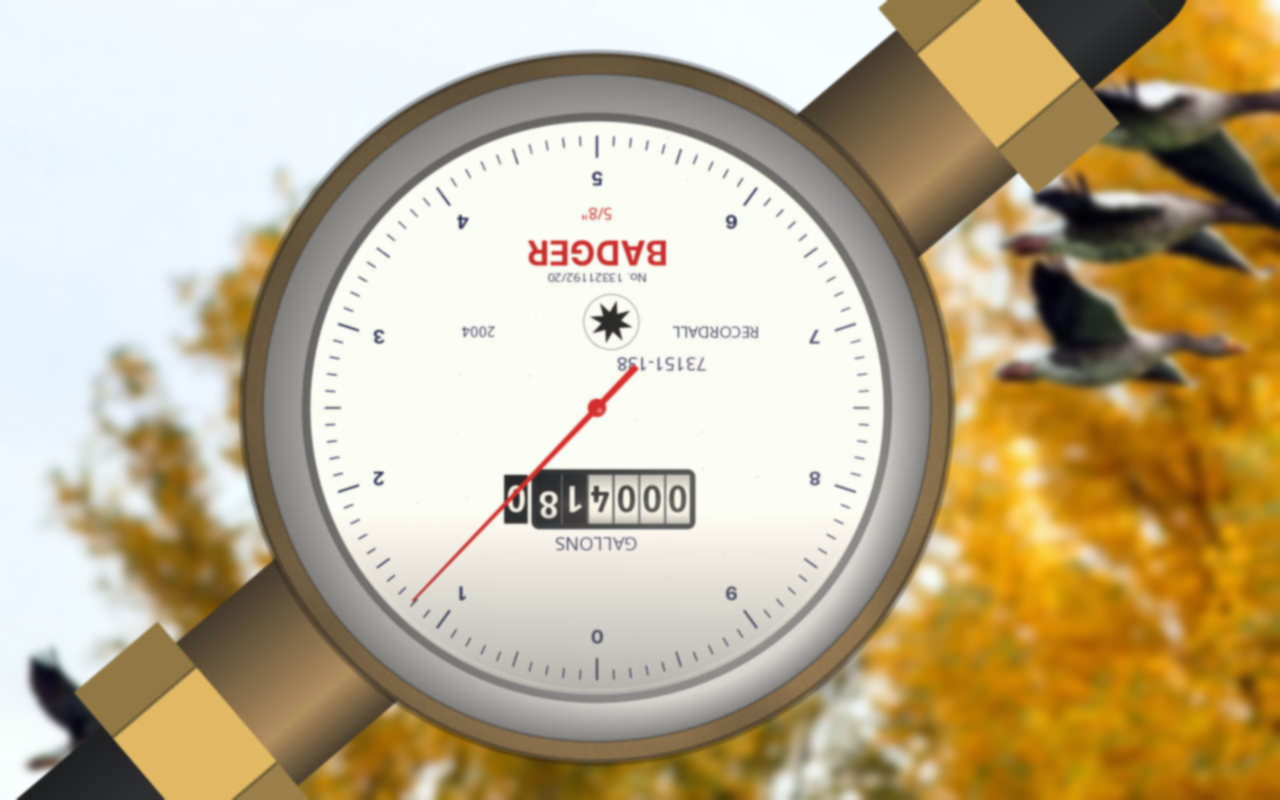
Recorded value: 4181.2,gal
